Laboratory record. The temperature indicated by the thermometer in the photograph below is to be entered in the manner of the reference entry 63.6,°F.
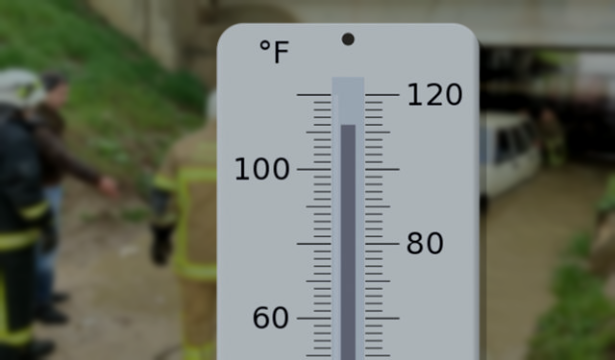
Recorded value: 112,°F
